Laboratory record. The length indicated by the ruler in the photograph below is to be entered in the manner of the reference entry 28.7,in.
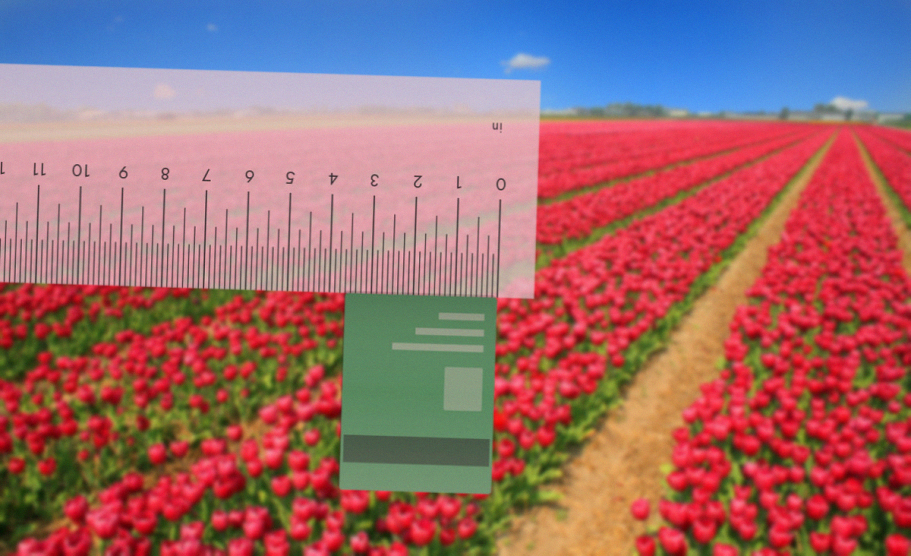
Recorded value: 3.625,in
